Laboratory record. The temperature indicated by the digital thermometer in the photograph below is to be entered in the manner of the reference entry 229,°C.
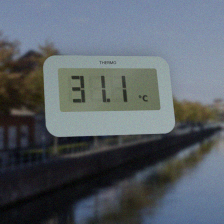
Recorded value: 31.1,°C
